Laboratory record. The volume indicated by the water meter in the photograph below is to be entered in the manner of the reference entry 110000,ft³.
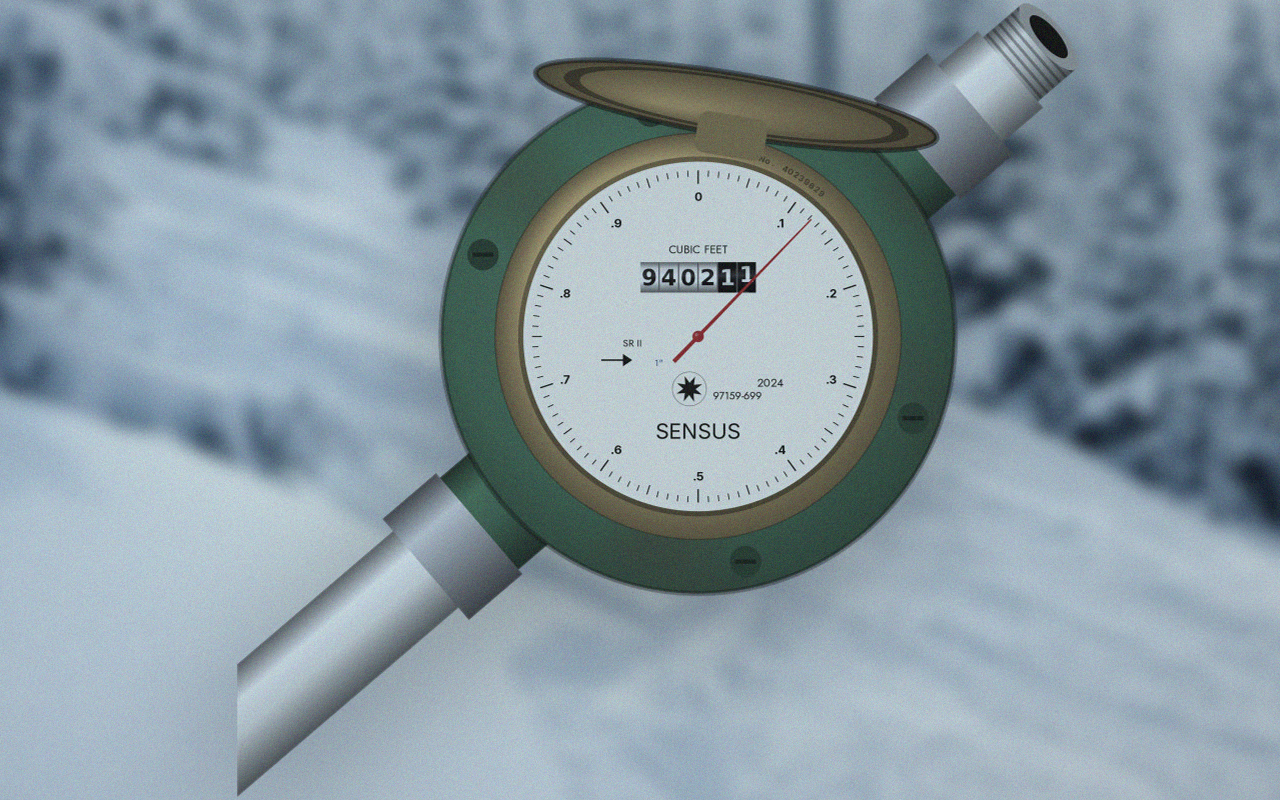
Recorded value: 940211.12,ft³
